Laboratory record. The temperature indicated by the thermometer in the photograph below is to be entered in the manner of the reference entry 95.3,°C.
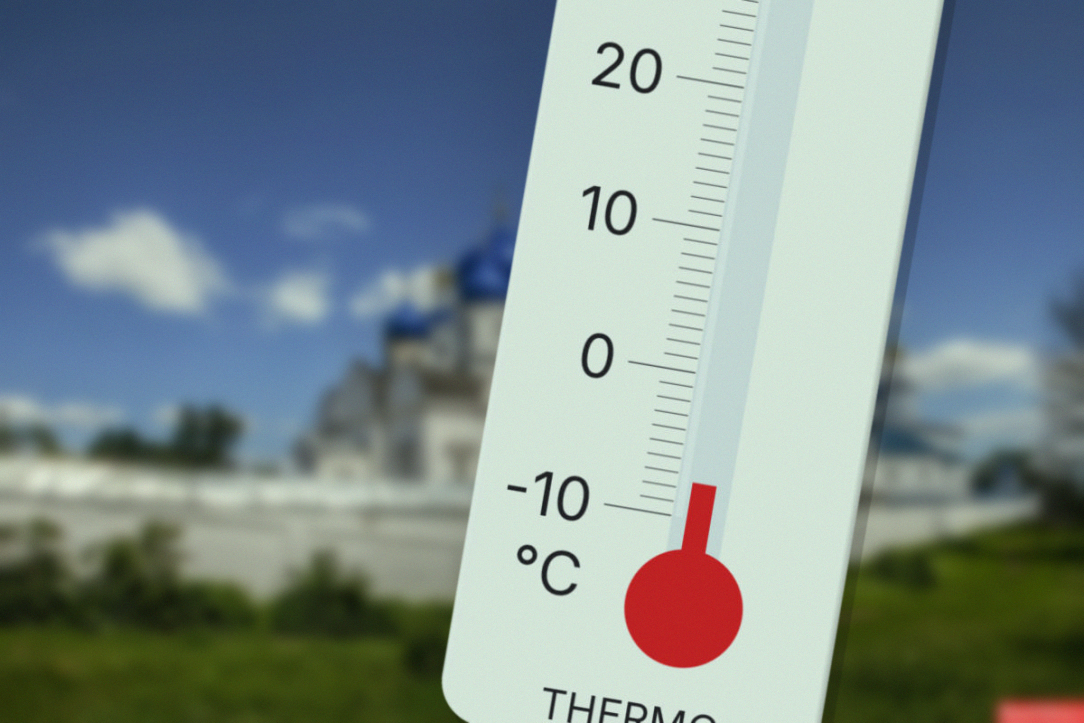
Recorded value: -7.5,°C
